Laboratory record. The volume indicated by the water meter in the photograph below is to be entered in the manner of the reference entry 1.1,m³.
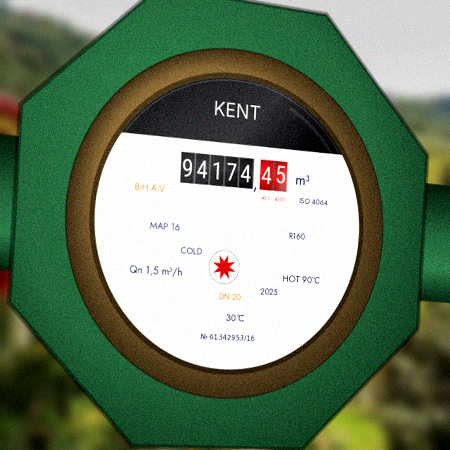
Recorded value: 94174.45,m³
